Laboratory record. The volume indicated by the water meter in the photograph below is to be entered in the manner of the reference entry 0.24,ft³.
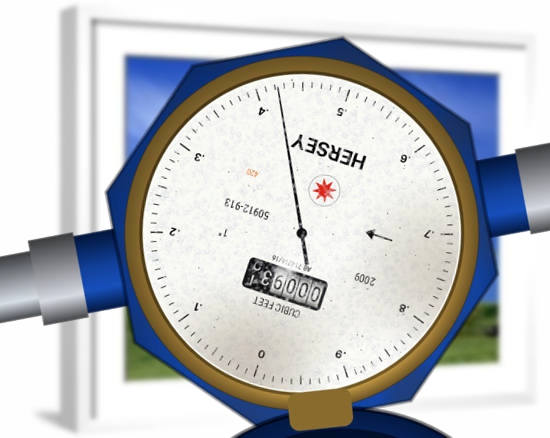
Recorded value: 931.42,ft³
